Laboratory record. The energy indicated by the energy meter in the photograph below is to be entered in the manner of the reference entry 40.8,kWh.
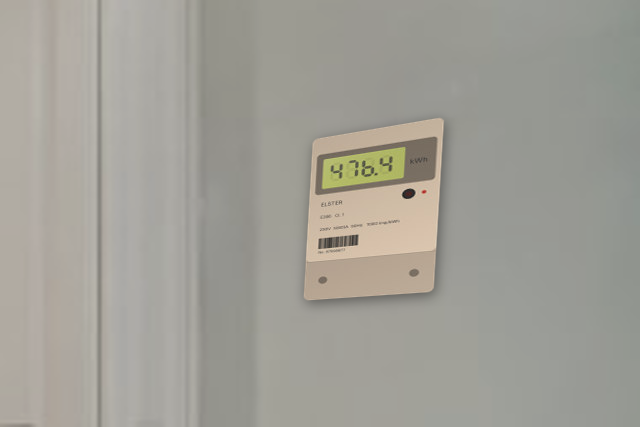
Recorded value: 476.4,kWh
